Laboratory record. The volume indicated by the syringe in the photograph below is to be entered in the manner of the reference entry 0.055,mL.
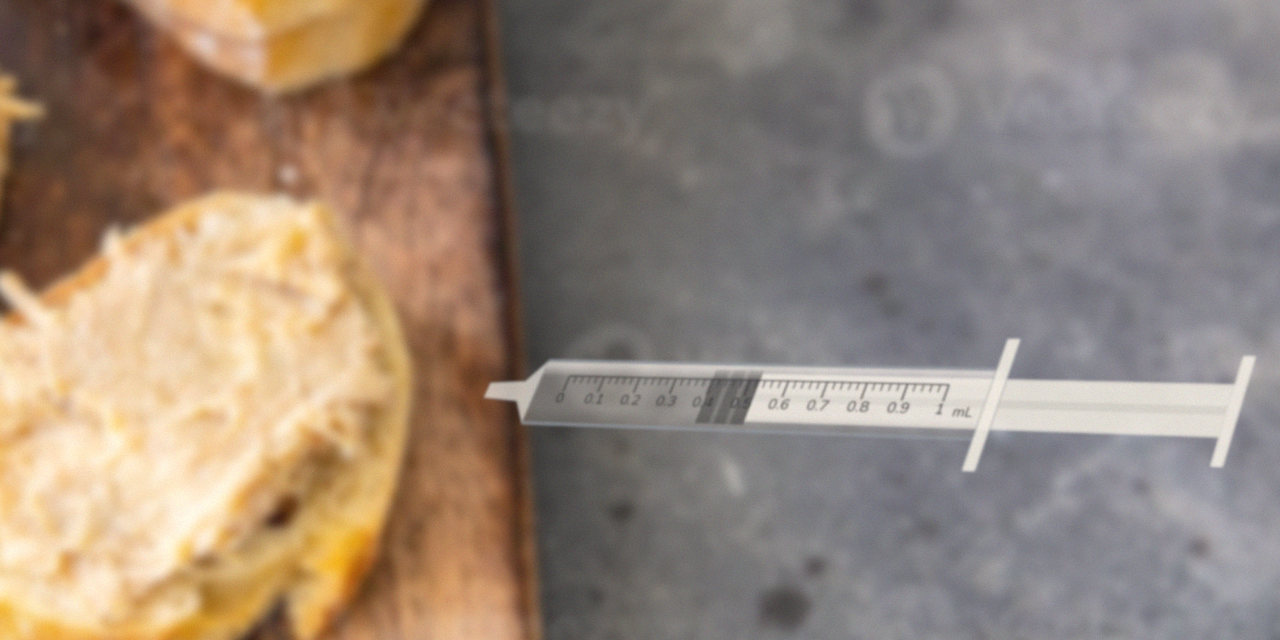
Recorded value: 0.4,mL
